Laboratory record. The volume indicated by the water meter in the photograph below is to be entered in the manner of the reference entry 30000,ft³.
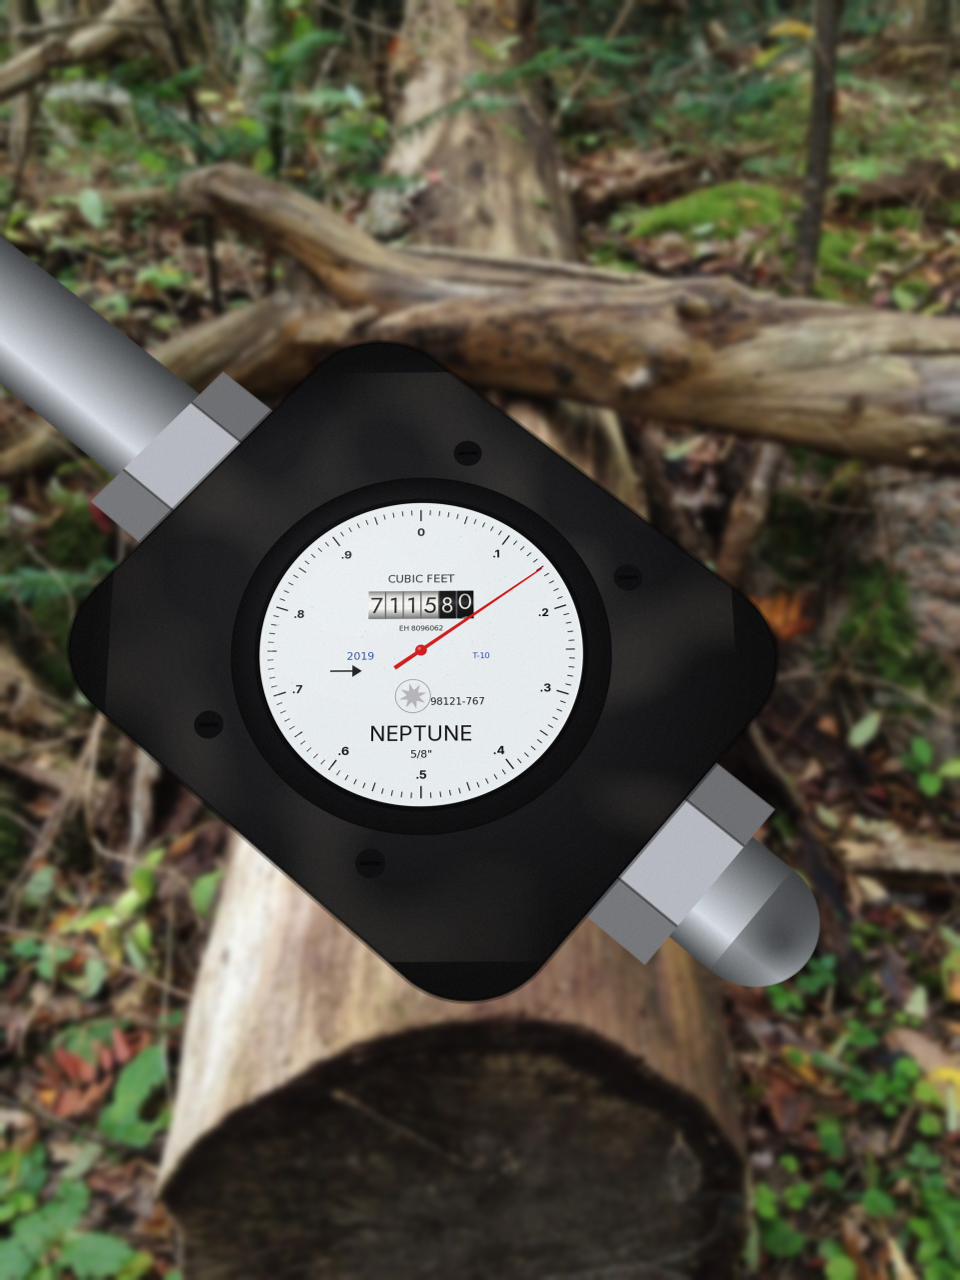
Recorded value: 711580.15,ft³
